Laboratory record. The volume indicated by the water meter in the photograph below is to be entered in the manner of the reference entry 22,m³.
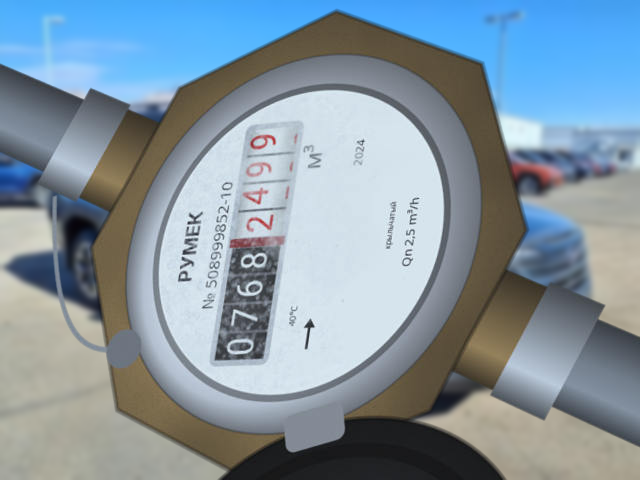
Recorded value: 768.2499,m³
